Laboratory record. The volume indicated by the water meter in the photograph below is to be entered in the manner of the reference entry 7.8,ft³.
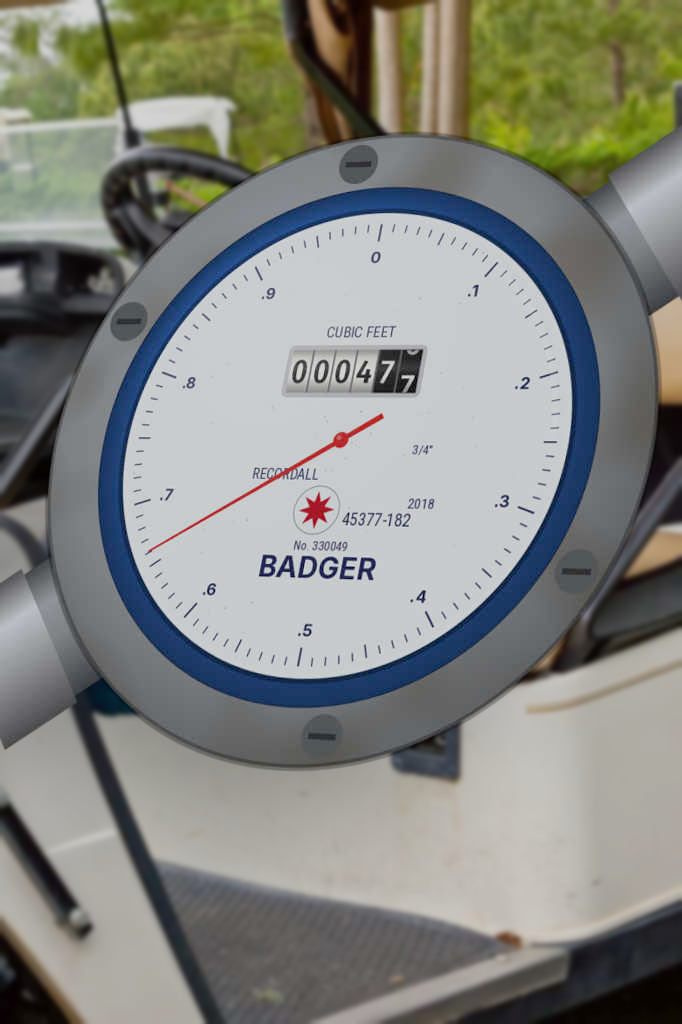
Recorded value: 476.66,ft³
